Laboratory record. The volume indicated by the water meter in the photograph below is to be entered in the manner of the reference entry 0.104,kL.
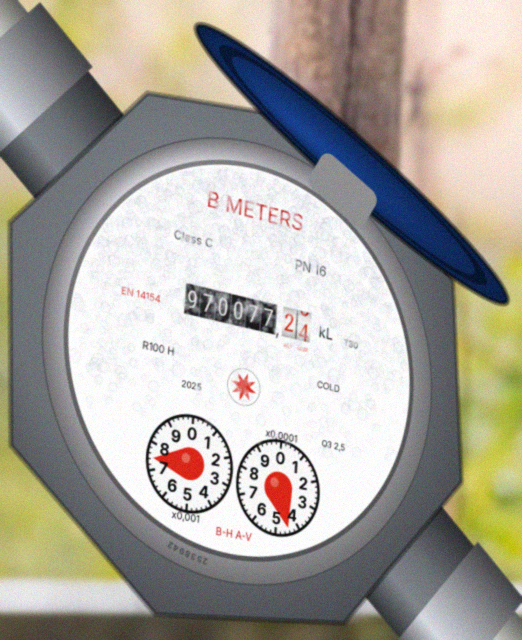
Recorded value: 970077.2374,kL
